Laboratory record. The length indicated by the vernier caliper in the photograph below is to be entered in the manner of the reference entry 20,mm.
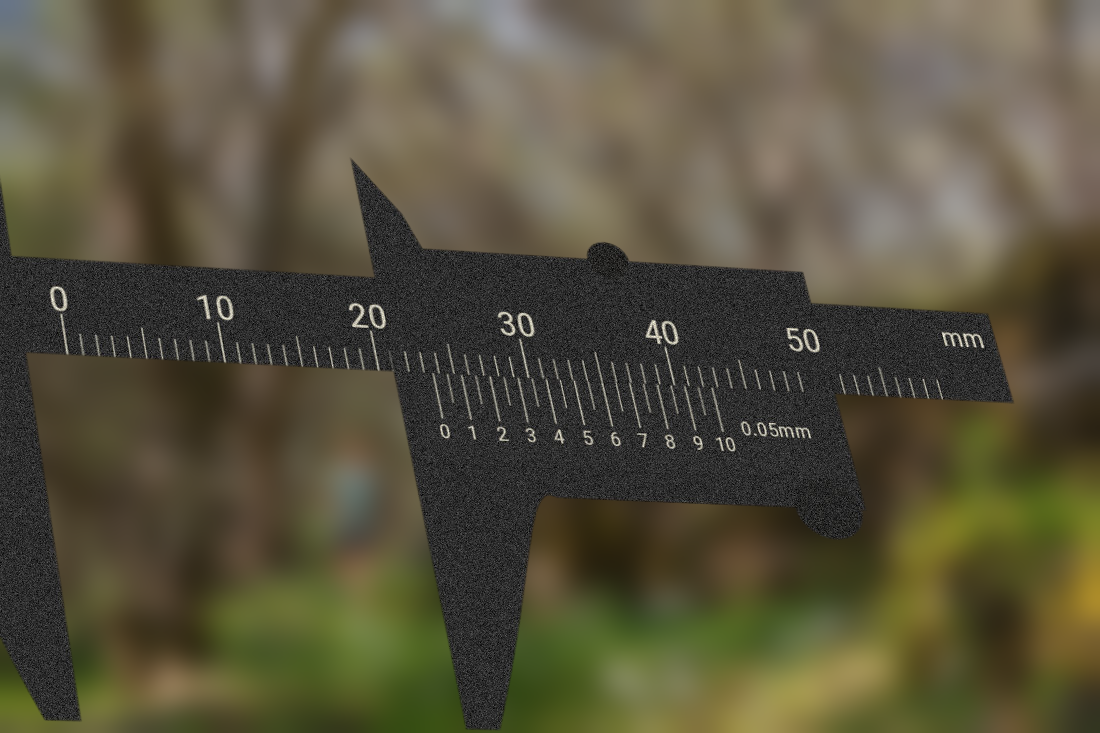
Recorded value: 23.6,mm
